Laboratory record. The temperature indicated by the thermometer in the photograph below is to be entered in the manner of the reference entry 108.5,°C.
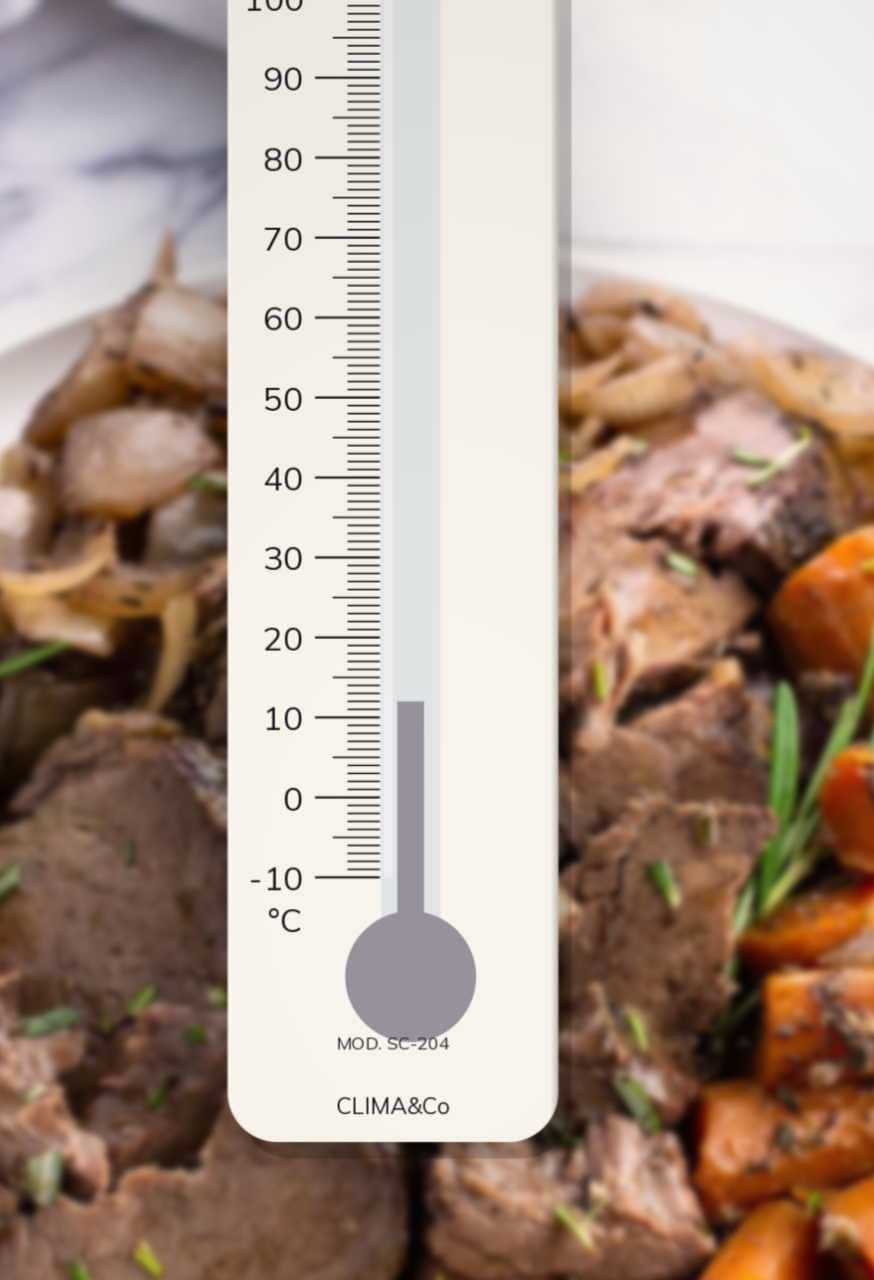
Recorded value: 12,°C
